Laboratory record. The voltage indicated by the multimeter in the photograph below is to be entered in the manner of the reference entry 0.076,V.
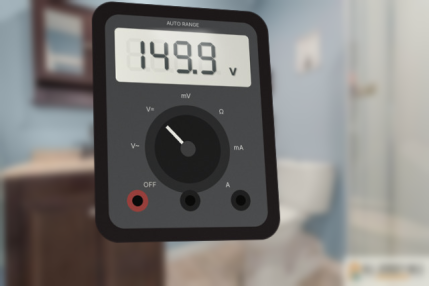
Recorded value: 149.9,V
